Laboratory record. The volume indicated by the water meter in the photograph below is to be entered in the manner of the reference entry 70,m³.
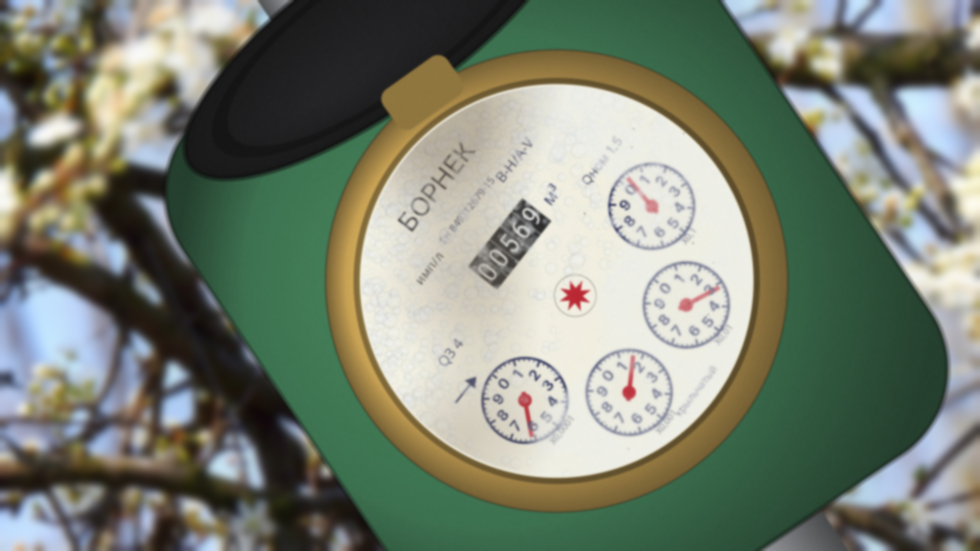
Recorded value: 569.0316,m³
